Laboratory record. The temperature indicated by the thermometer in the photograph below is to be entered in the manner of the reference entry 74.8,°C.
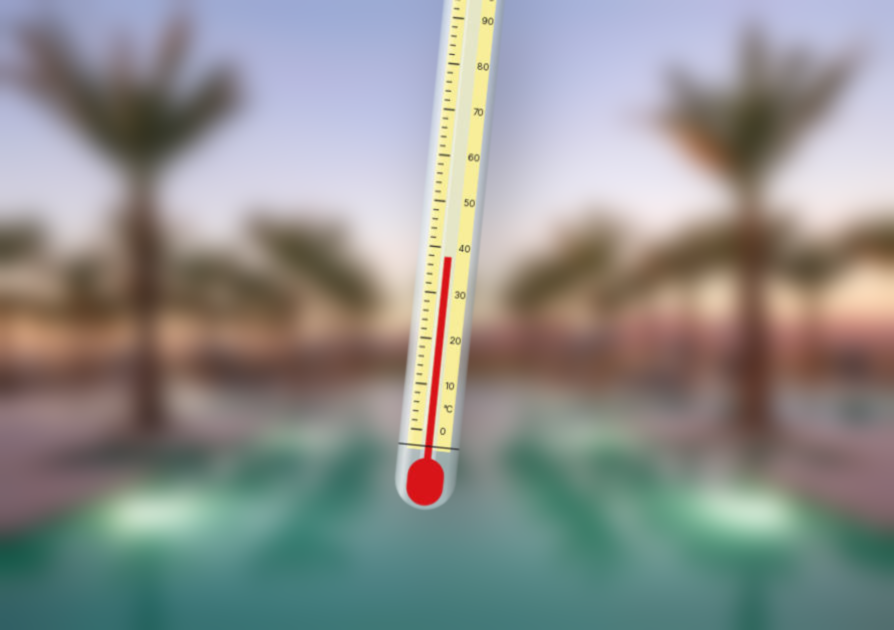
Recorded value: 38,°C
